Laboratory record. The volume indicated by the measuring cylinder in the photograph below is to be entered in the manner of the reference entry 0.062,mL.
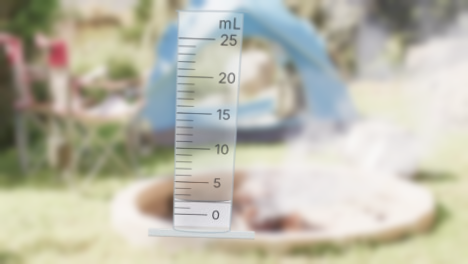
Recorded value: 2,mL
